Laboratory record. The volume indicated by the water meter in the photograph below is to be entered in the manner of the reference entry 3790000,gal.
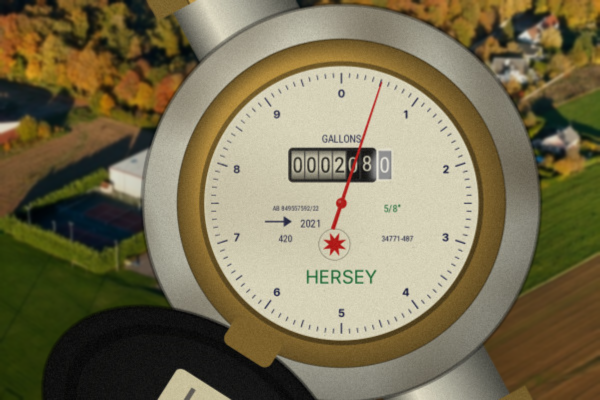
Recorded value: 2080.5,gal
